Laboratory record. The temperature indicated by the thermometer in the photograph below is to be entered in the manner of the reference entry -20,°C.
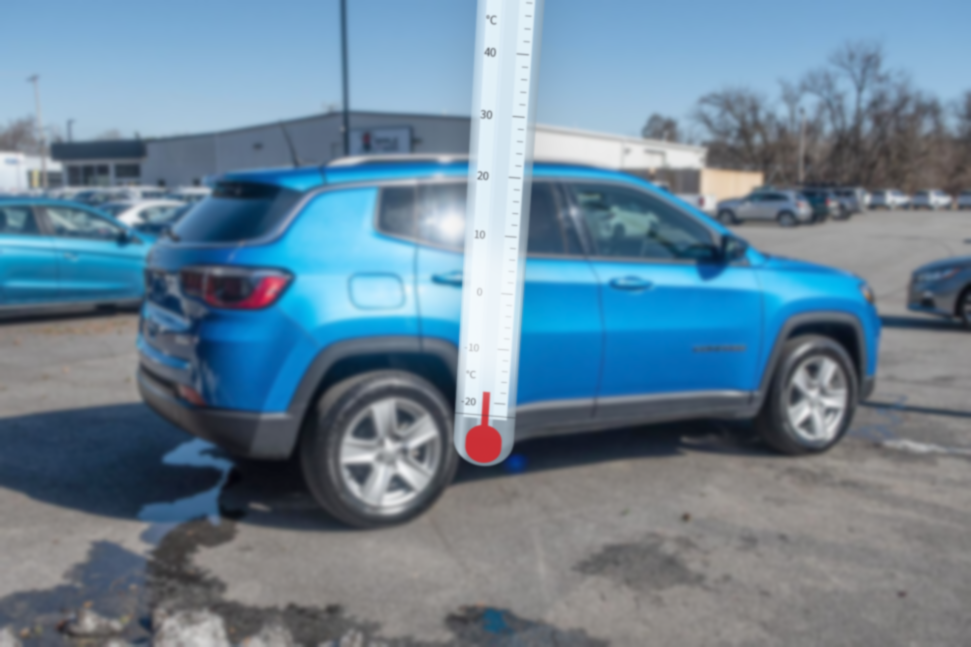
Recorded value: -18,°C
